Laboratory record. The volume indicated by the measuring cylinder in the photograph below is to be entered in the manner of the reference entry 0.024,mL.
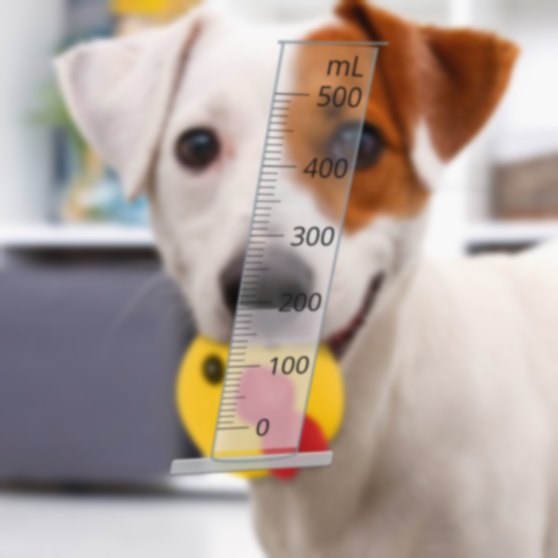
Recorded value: 190,mL
